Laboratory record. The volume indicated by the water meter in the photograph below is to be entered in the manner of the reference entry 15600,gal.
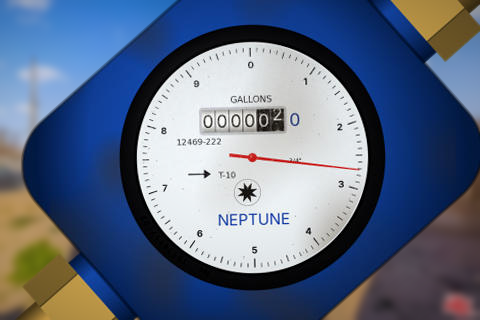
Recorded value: 22.7,gal
